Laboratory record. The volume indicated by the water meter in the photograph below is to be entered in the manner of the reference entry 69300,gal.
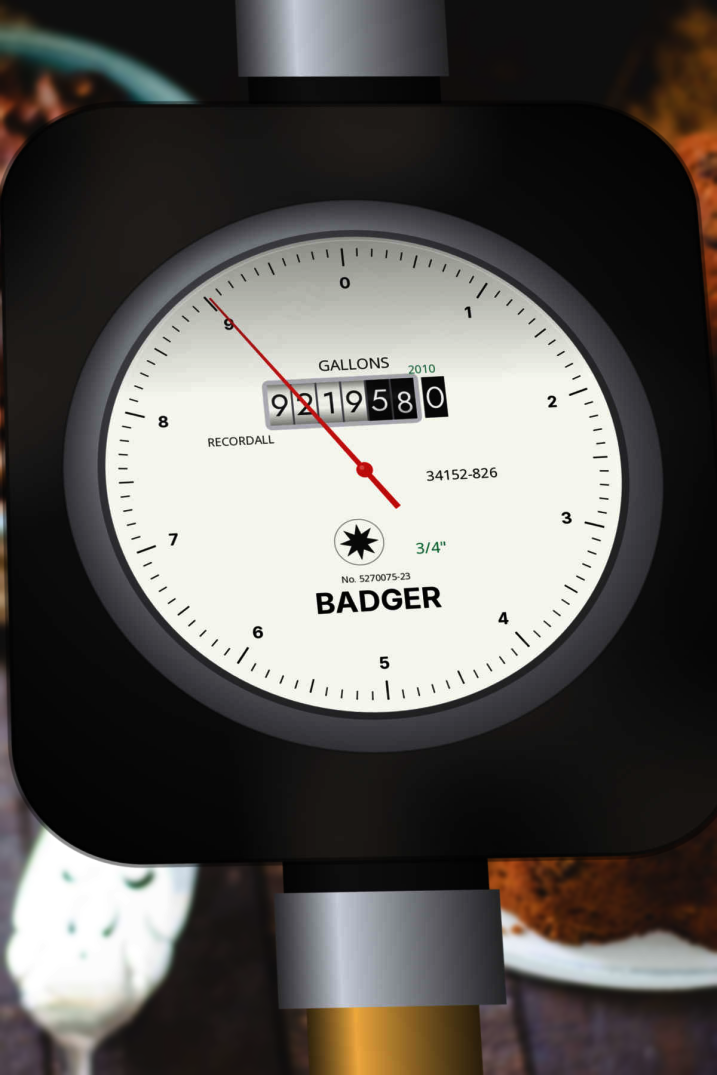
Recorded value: 9219579.0,gal
